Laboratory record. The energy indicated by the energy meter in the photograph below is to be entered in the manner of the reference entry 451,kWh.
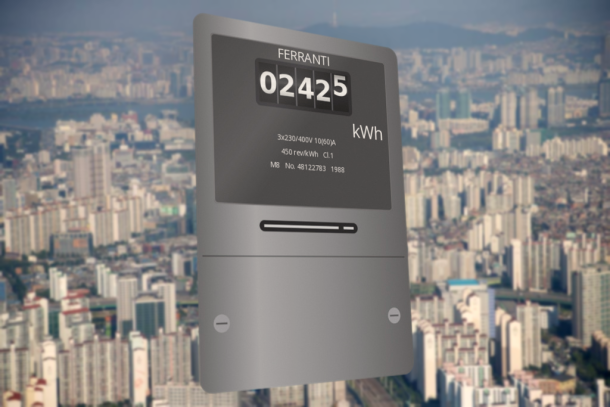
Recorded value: 2425,kWh
